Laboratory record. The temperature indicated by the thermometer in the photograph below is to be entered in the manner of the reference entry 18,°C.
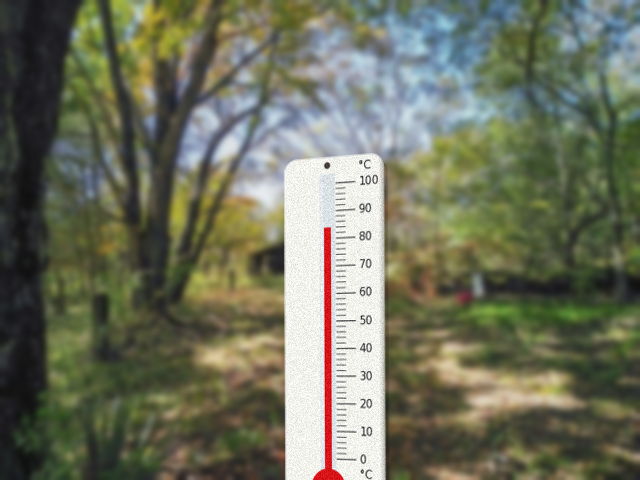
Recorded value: 84,°C
